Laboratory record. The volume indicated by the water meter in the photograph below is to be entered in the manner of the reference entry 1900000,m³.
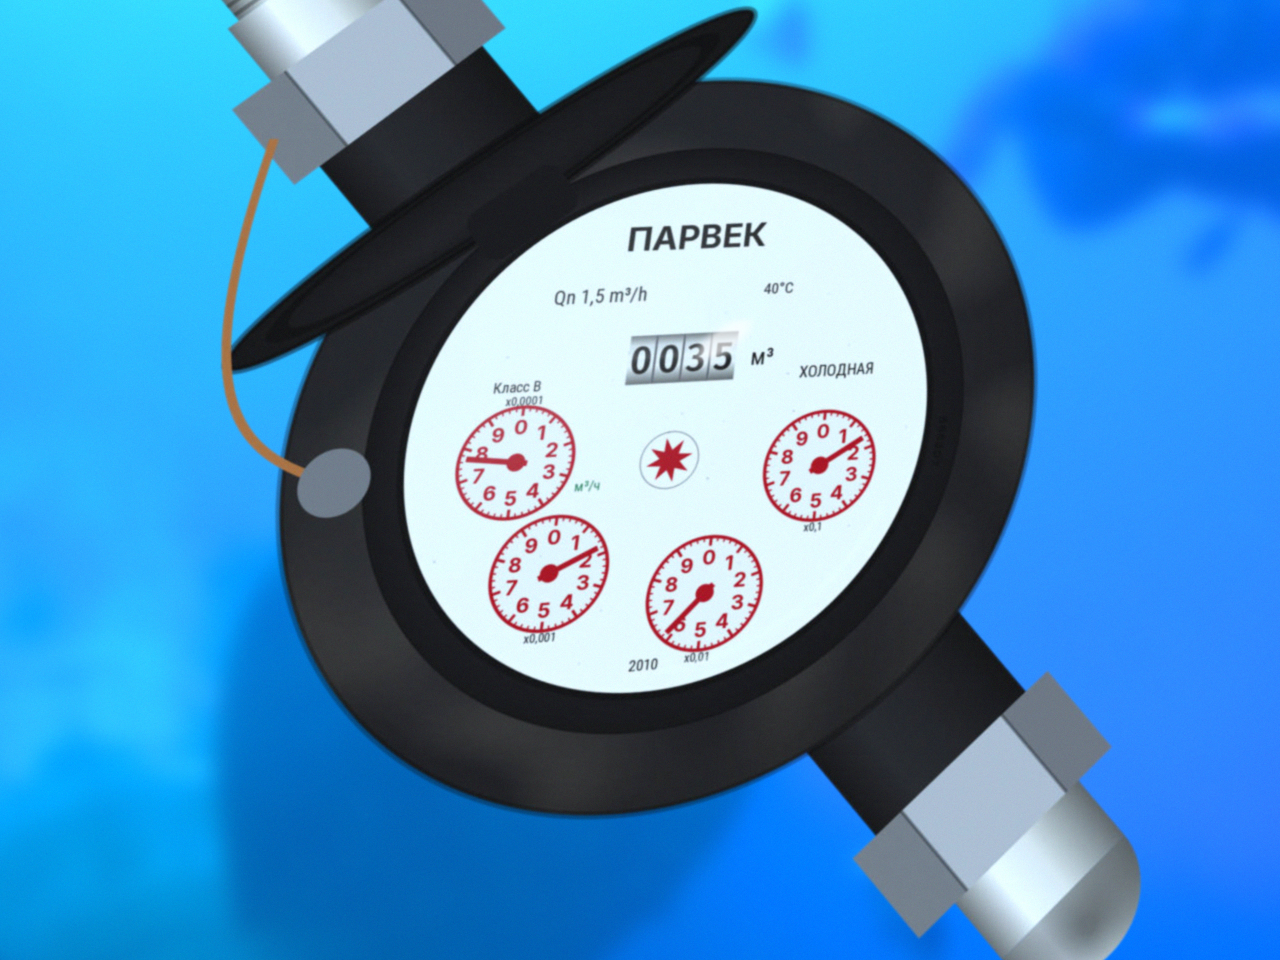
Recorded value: 35.1617,m³
